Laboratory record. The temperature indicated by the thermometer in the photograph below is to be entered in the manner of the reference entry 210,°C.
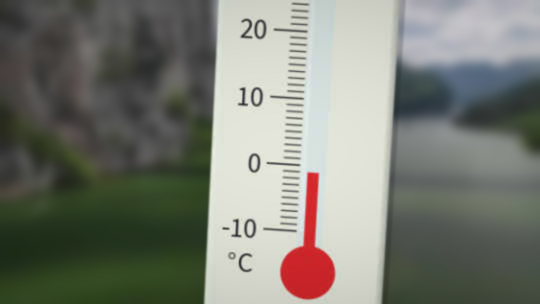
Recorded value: -1,°C
